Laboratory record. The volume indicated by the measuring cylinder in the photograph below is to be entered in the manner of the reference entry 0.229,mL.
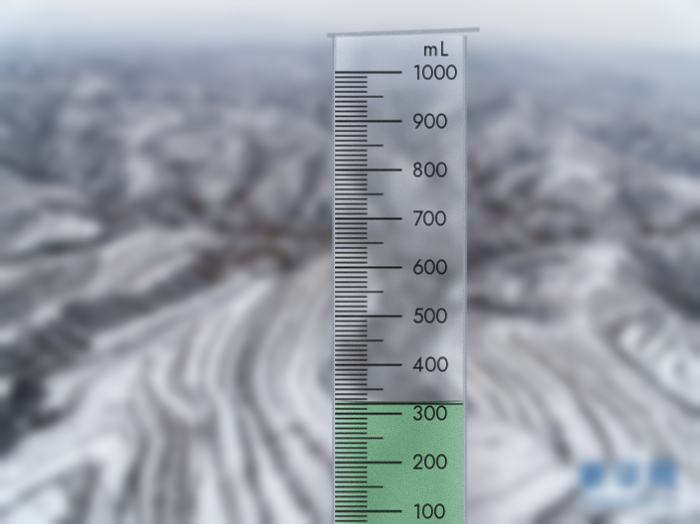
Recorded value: 320,mL
